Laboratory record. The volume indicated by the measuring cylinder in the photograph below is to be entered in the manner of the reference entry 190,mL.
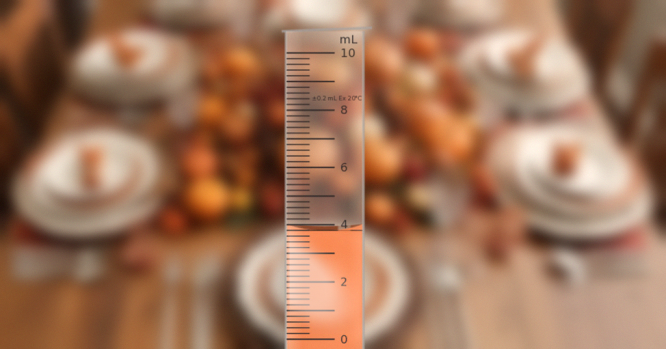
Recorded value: 3.8,mL
